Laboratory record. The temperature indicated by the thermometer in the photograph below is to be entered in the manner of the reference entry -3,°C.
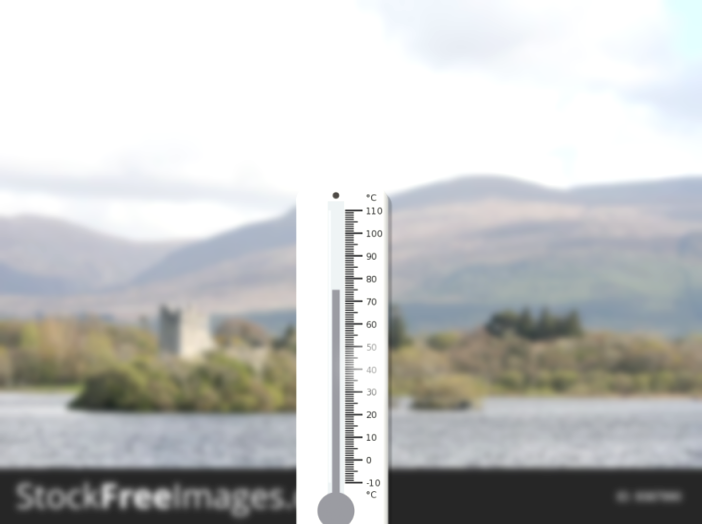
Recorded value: 75,°C
